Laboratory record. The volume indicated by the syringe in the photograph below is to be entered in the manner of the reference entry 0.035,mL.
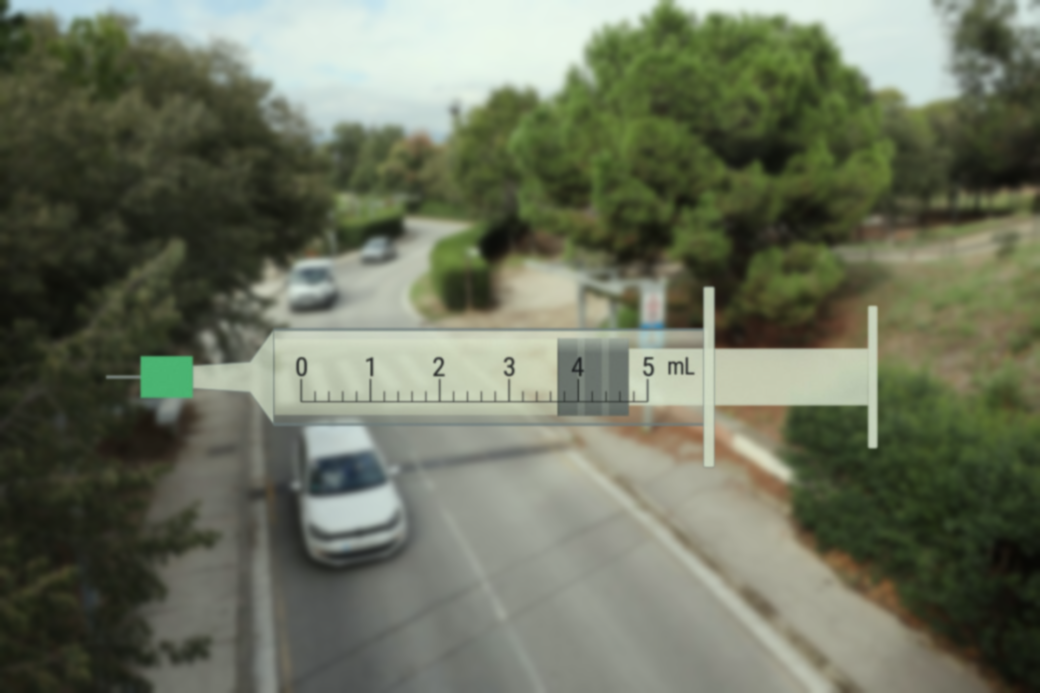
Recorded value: 3.7,mL
